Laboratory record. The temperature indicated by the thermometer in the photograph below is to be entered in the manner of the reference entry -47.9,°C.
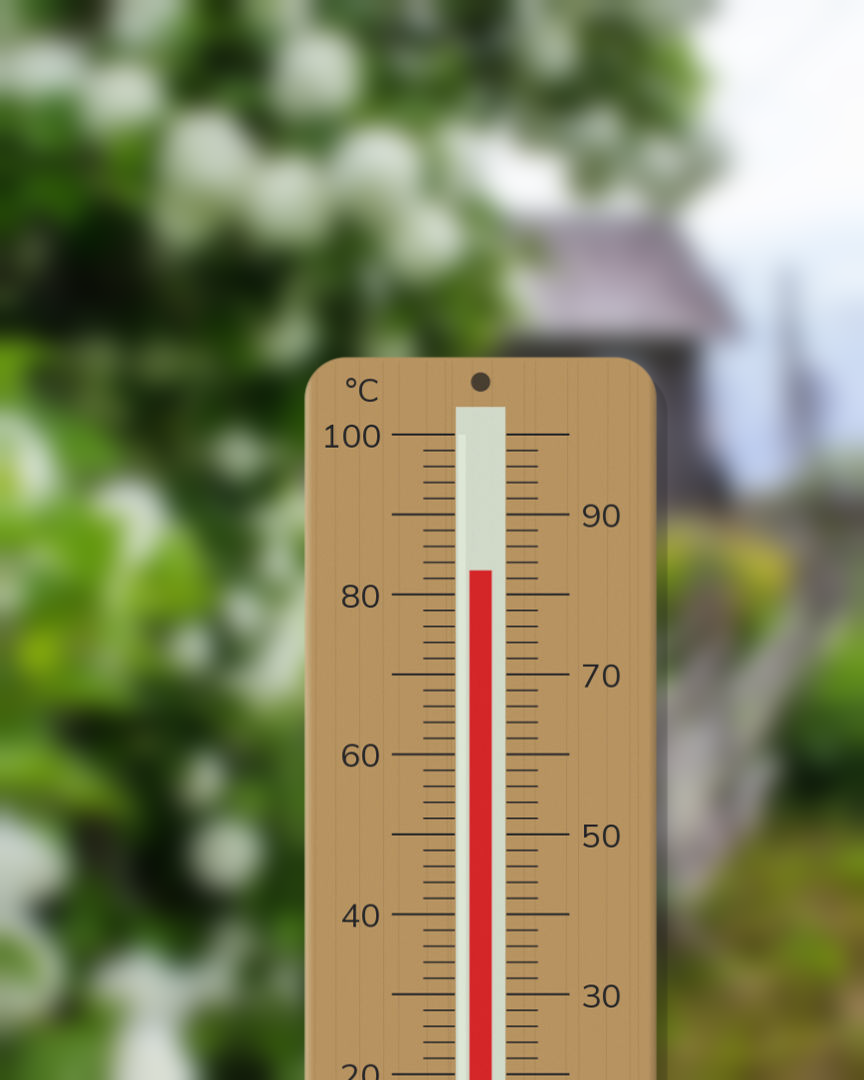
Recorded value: 83,°C
